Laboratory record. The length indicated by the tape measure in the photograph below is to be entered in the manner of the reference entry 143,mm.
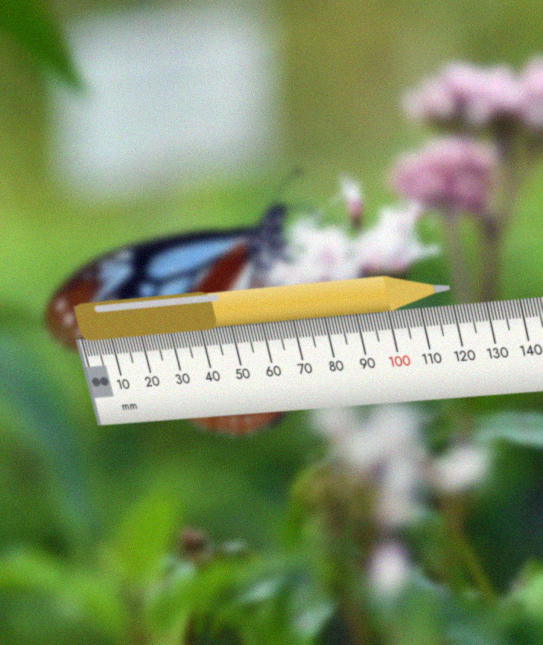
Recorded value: 120,mm
